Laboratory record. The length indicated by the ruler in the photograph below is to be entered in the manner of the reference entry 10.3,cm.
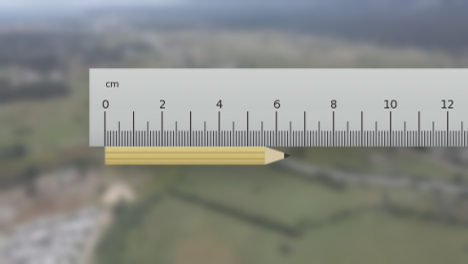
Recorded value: 6.5,cm
